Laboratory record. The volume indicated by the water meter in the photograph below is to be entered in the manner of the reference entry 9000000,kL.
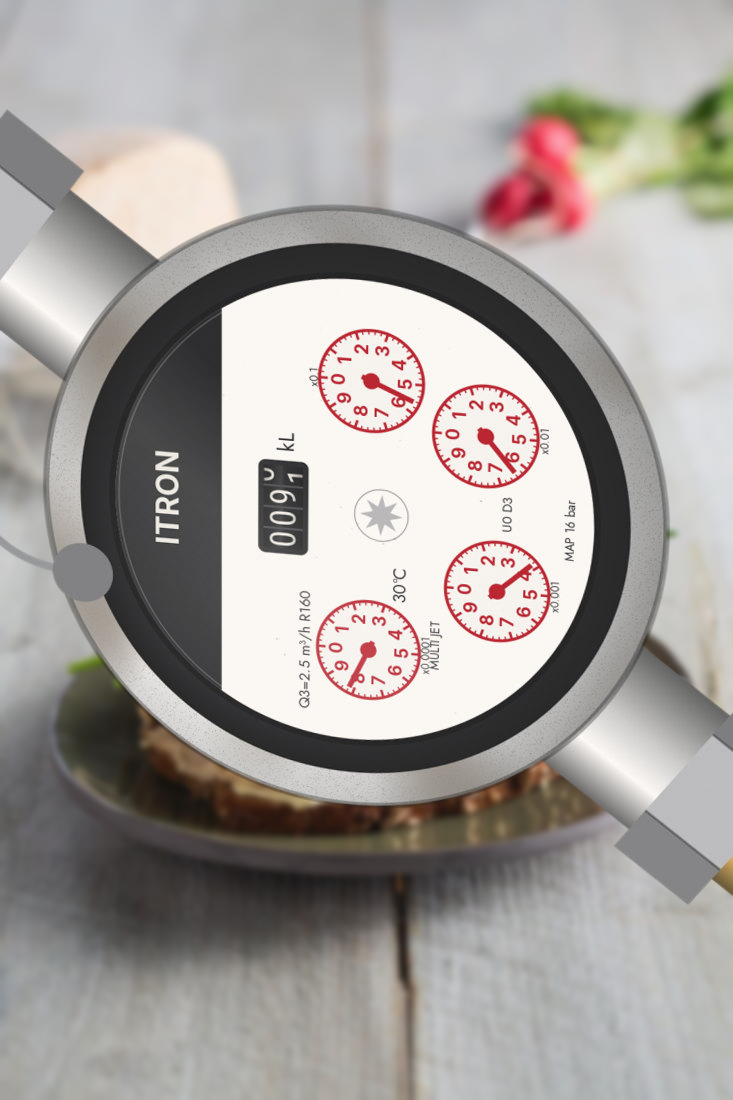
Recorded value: 90.5638,kL
